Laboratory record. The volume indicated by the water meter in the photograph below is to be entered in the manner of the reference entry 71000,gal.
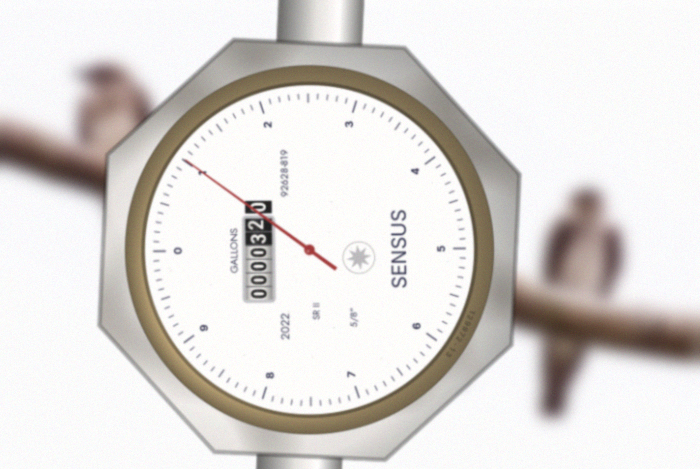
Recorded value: 321.0,gal
